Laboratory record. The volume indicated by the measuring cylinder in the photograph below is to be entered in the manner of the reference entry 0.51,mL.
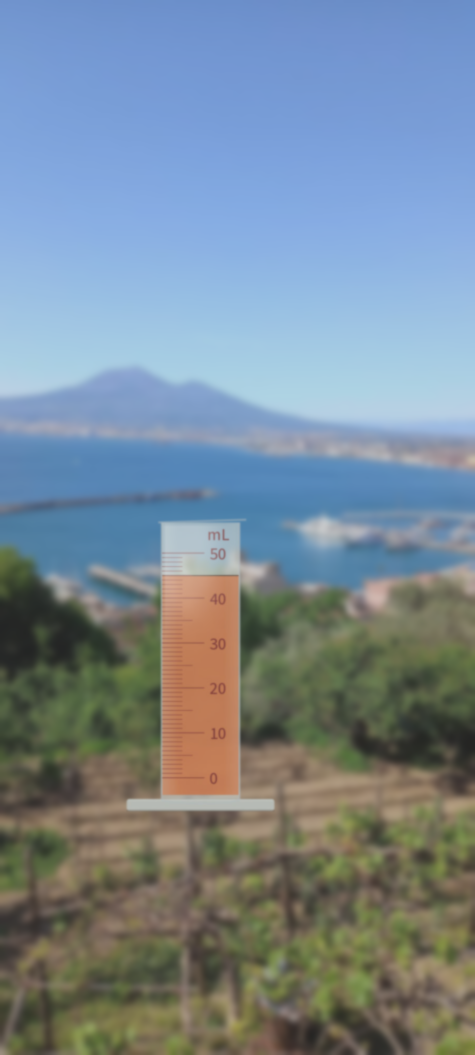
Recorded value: 45,mL
